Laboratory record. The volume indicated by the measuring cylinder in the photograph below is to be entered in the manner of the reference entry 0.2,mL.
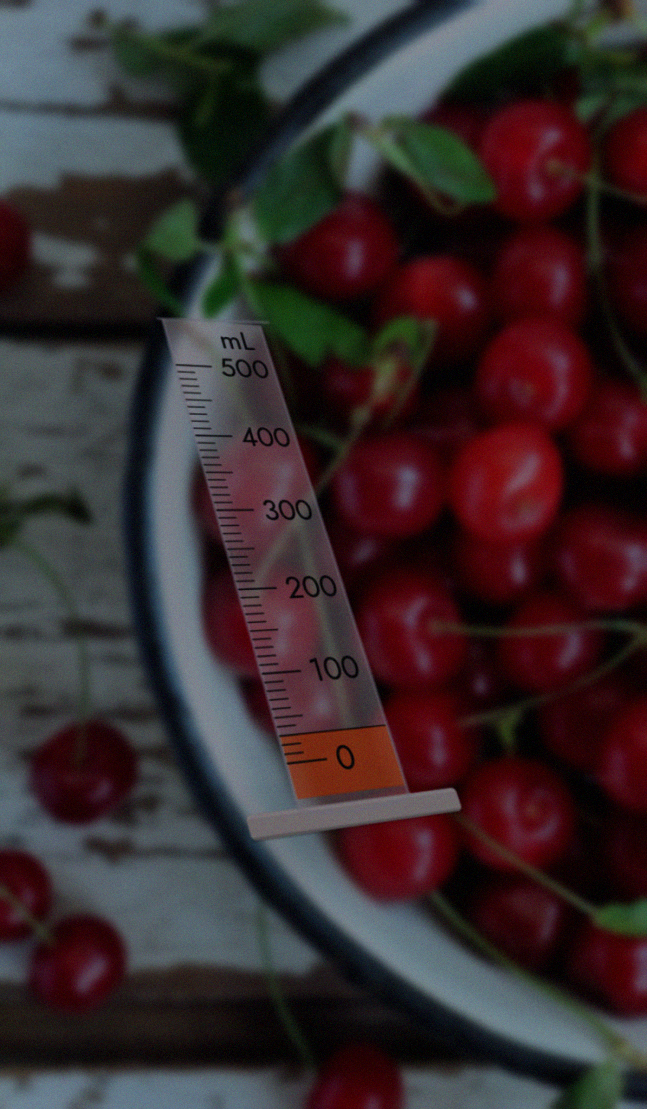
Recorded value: 30,mL
